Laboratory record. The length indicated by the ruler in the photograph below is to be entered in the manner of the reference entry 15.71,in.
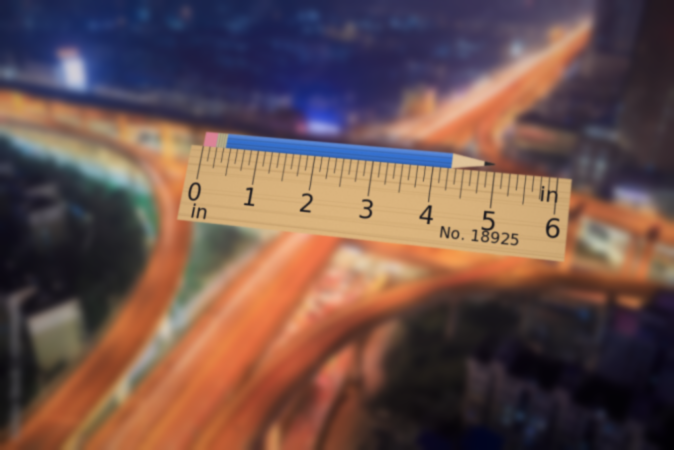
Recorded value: 5,in
